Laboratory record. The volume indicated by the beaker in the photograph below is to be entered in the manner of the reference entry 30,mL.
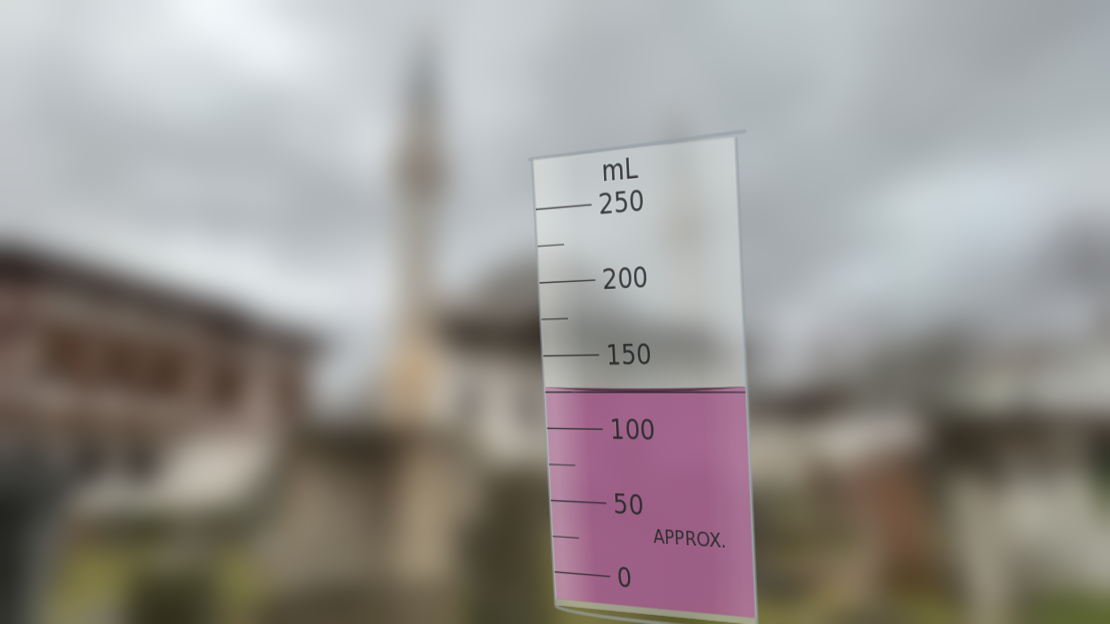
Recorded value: 125,mL
